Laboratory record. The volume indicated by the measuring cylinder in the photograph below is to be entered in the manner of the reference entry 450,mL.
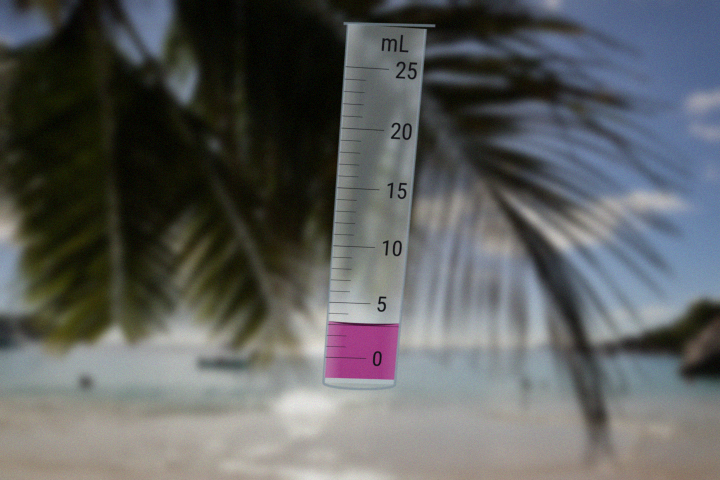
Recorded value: 3,mL
